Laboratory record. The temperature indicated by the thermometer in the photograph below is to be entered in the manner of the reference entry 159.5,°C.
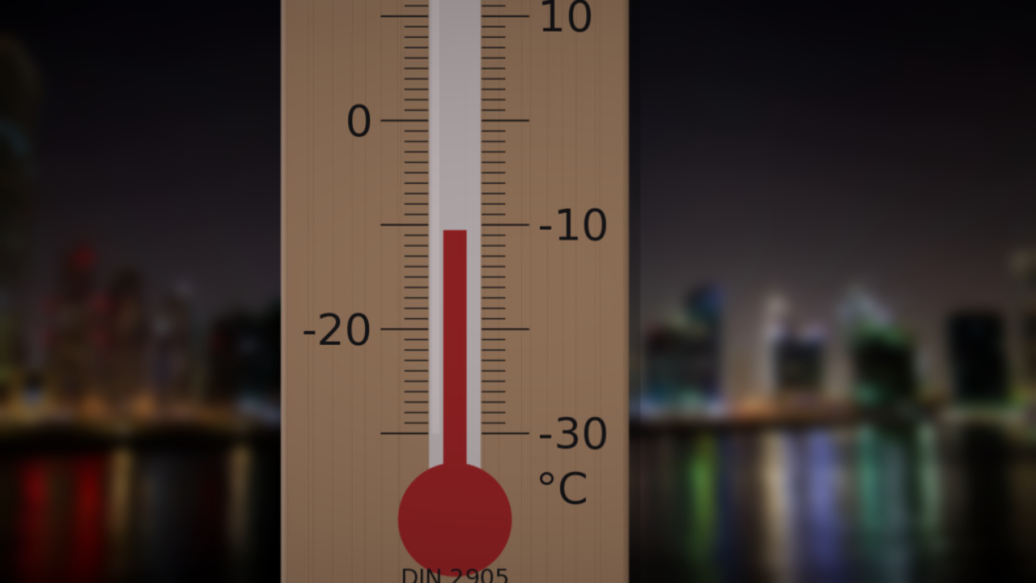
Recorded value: -10.5,°C
